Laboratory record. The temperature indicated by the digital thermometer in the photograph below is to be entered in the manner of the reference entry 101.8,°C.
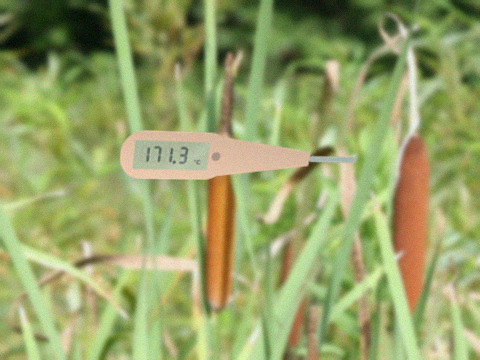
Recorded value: 171.3,°C
